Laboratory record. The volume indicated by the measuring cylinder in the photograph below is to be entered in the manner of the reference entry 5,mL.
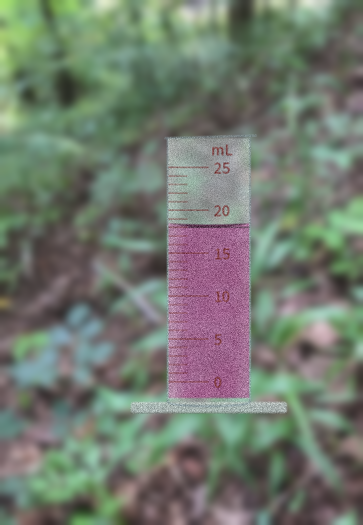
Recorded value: 18,mL
